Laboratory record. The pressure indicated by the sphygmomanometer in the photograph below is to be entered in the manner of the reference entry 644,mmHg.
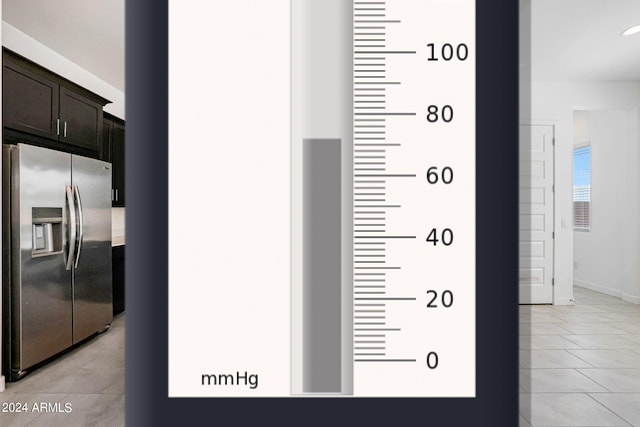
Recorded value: 72,mmHg
